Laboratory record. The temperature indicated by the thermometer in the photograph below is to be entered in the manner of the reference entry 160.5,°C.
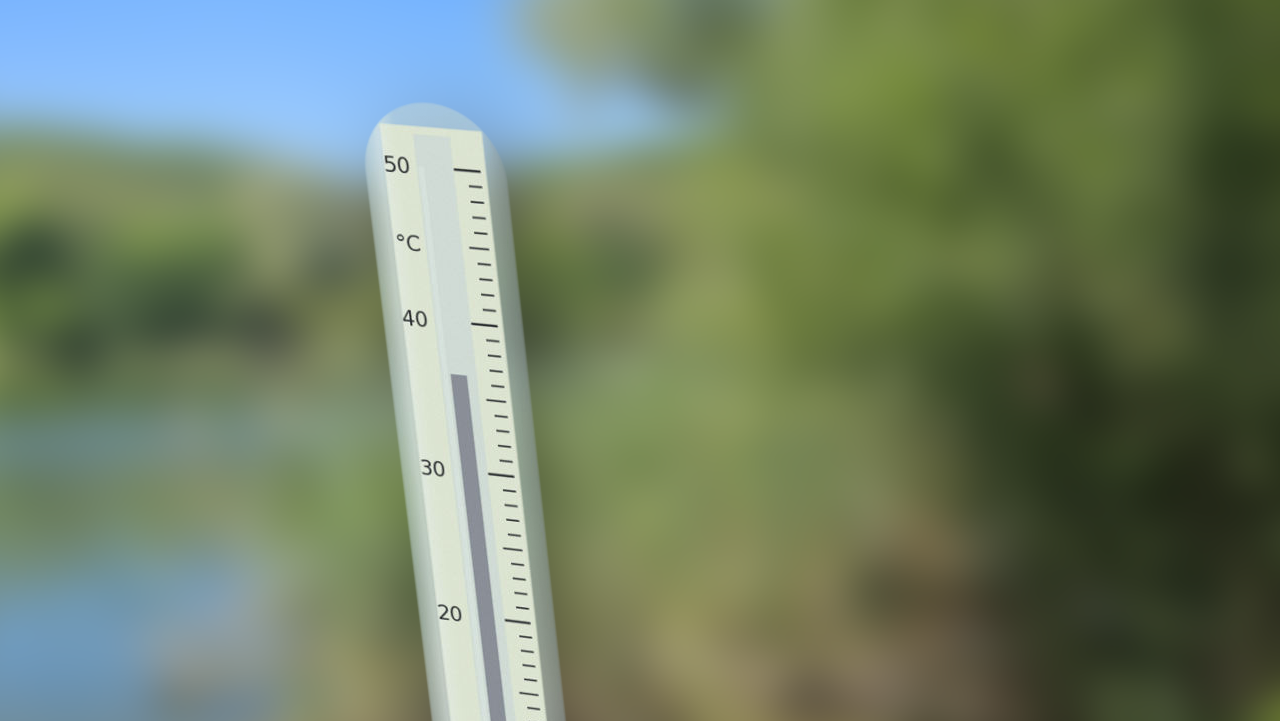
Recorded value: 36.5,°C
